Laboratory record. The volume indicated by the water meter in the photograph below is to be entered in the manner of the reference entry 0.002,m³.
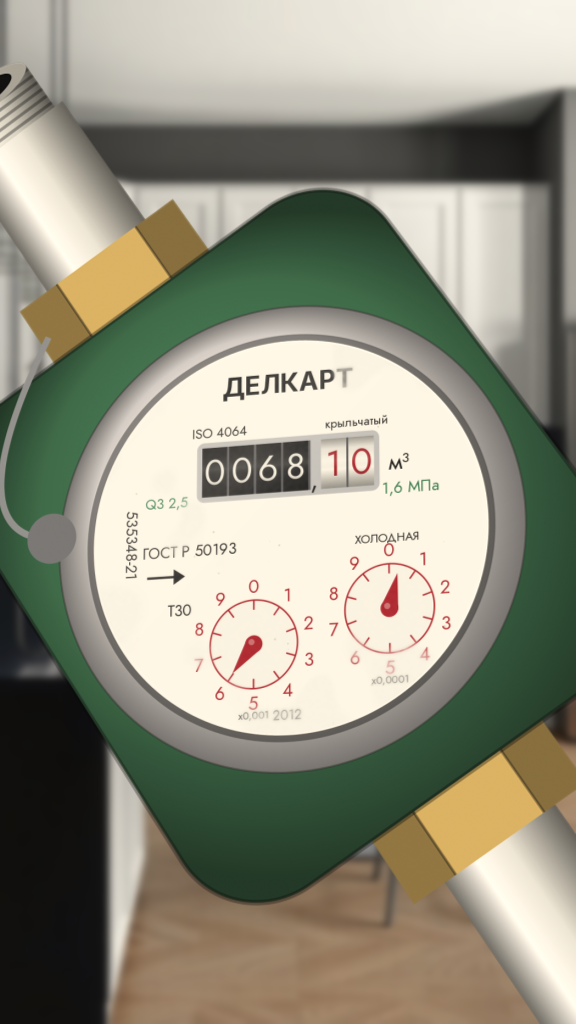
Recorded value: 68.1060,m³
